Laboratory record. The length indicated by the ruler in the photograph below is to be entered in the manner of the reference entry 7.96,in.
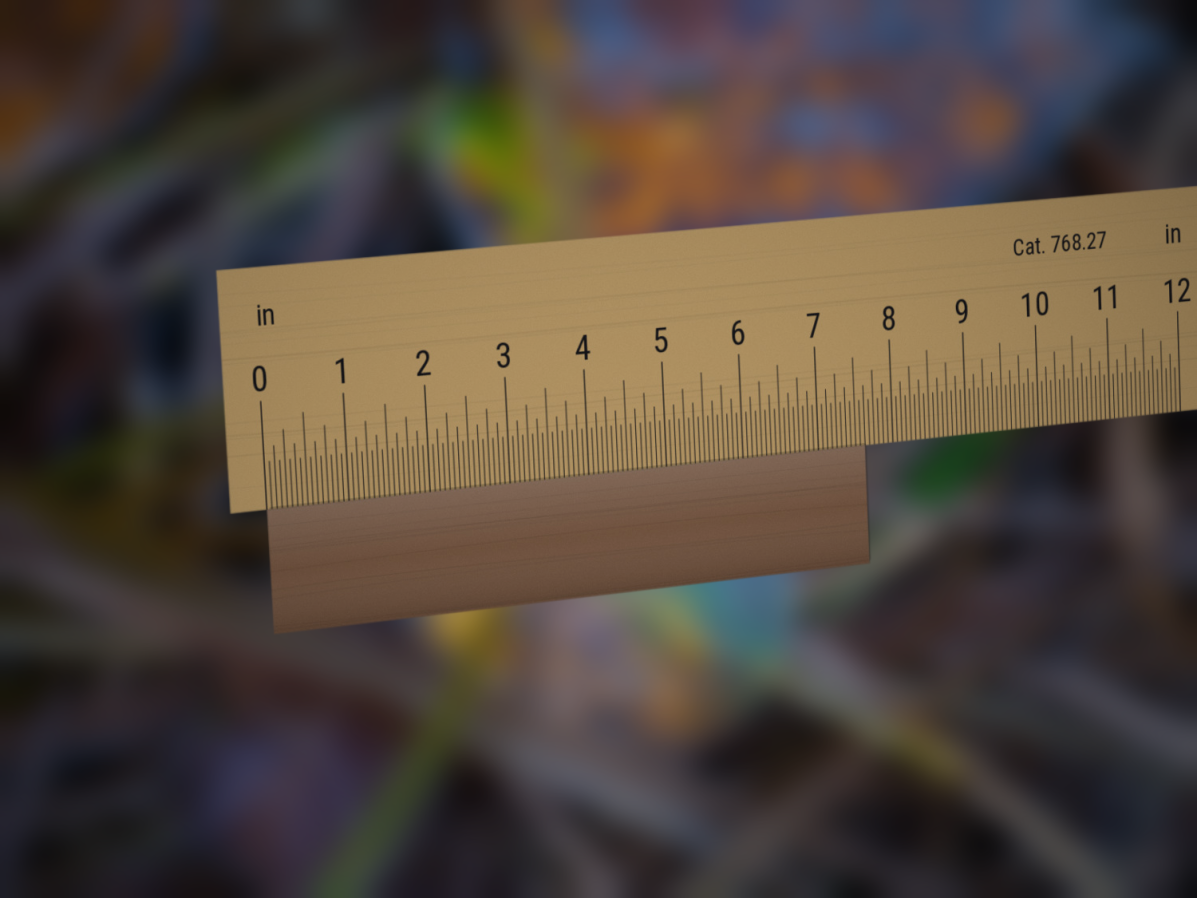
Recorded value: 7.625,in
